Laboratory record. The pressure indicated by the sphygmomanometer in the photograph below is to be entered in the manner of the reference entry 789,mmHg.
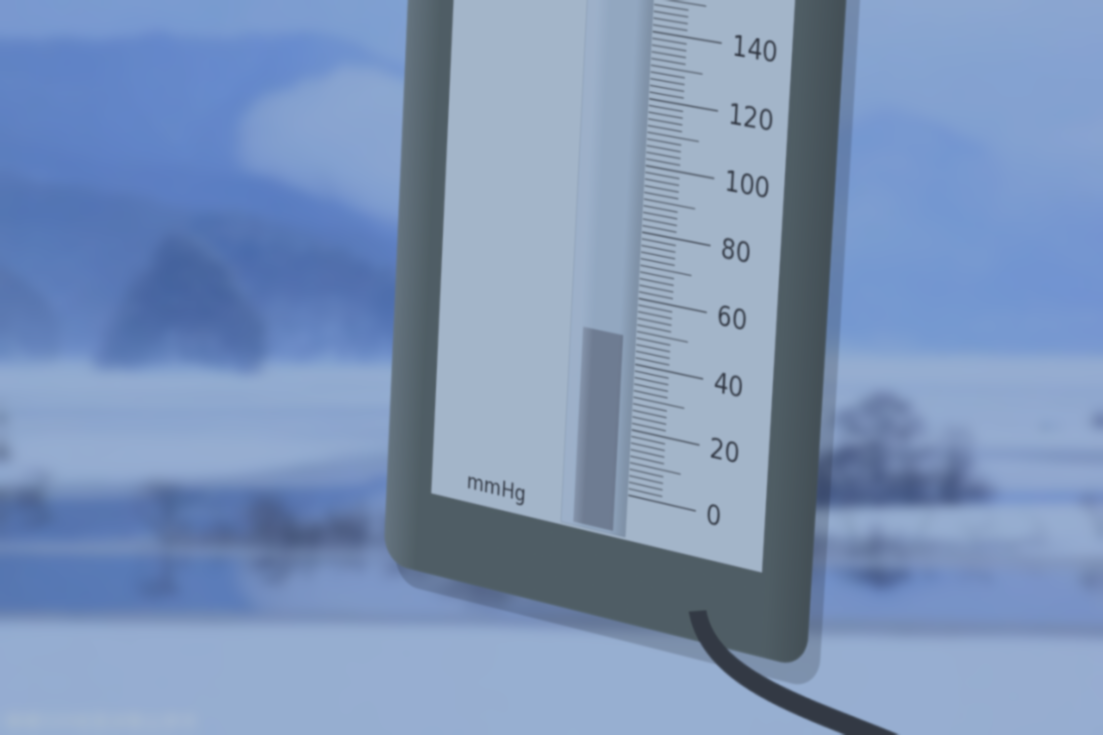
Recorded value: 48,mmHg
